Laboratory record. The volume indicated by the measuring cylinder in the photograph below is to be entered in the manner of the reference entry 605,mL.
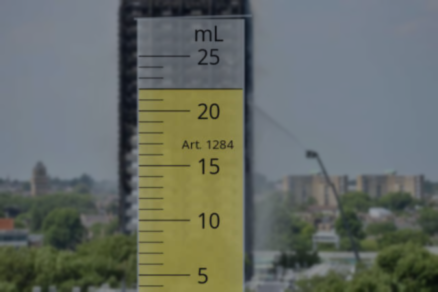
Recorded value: 22,mL
